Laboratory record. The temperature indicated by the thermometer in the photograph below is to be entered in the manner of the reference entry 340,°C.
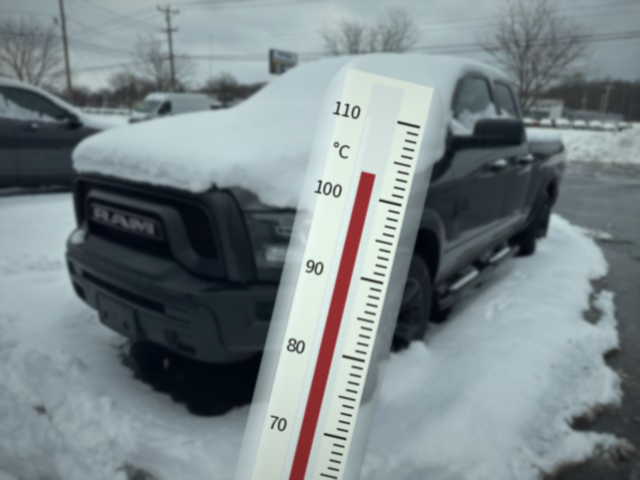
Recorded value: 103,°C
